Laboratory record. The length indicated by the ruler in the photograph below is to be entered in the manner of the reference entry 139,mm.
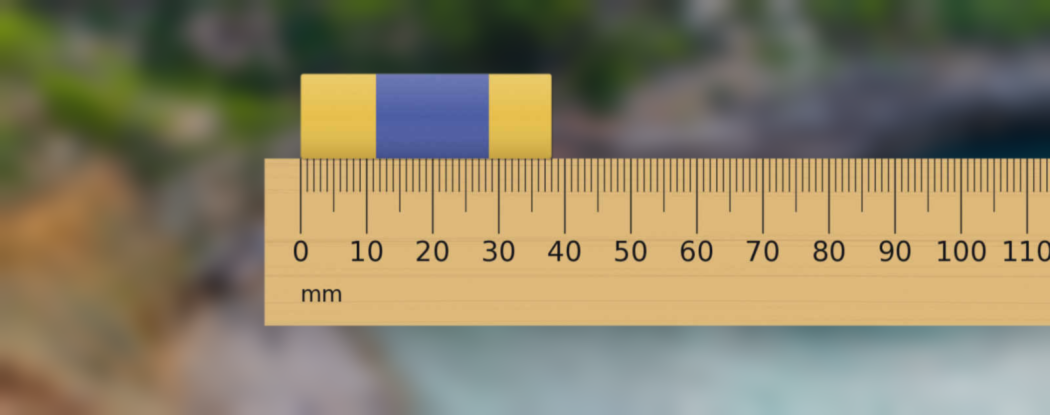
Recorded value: 38,mm
